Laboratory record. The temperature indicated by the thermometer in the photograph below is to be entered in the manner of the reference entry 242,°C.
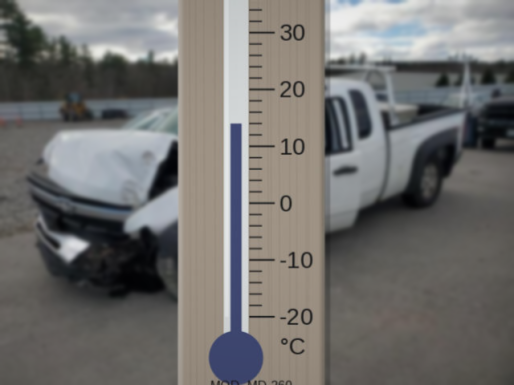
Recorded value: 14,°C
